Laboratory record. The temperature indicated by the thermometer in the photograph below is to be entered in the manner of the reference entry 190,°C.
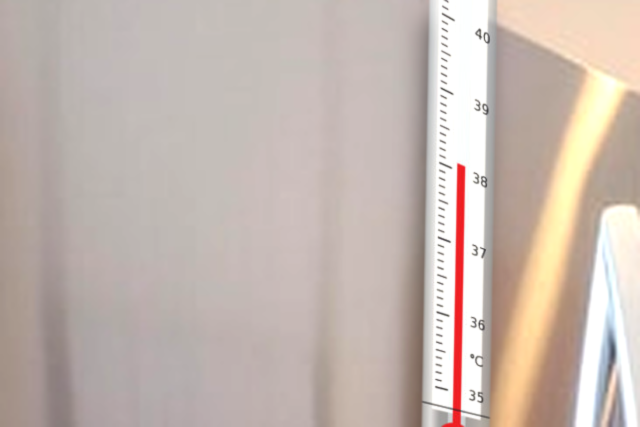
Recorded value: 38.1,°C
